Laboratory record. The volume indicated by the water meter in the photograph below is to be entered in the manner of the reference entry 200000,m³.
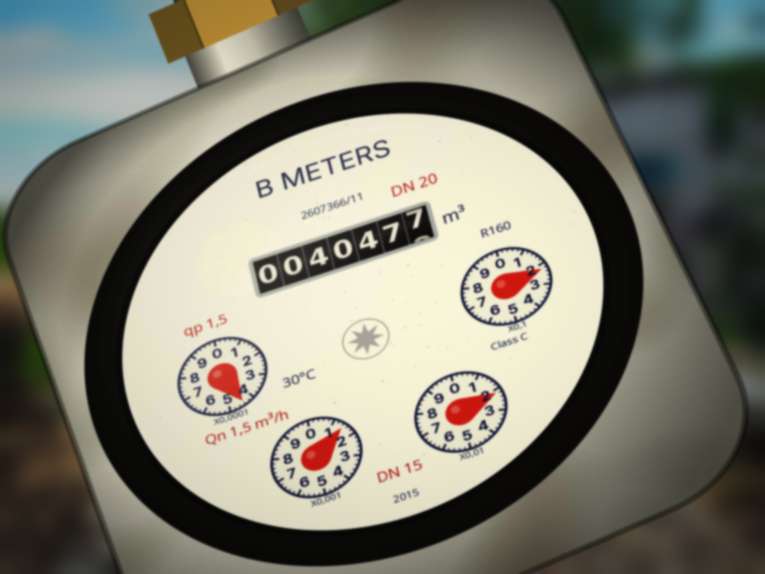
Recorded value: 40477.2214,m³
